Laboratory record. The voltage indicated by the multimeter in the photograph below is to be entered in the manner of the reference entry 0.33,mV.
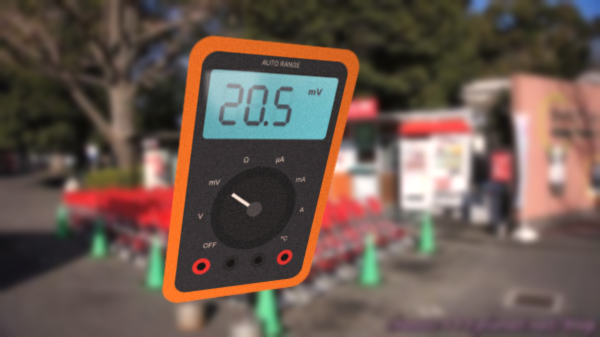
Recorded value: 20.5,mV
